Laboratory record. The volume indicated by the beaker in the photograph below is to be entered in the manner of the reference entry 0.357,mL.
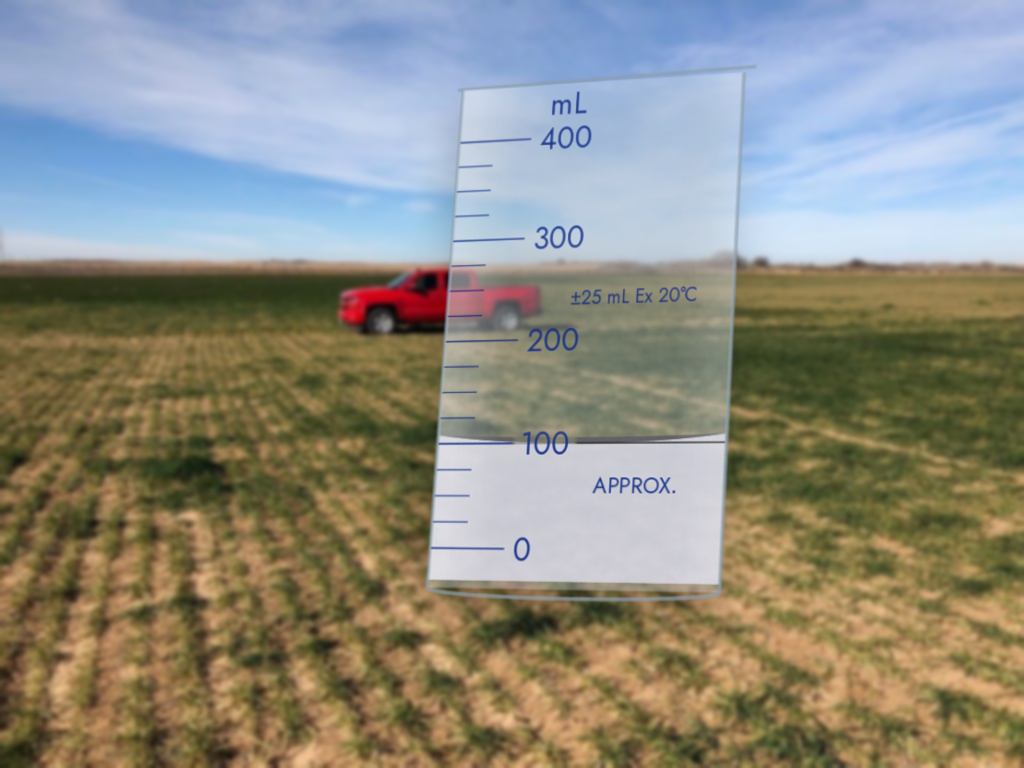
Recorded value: 100,mL
